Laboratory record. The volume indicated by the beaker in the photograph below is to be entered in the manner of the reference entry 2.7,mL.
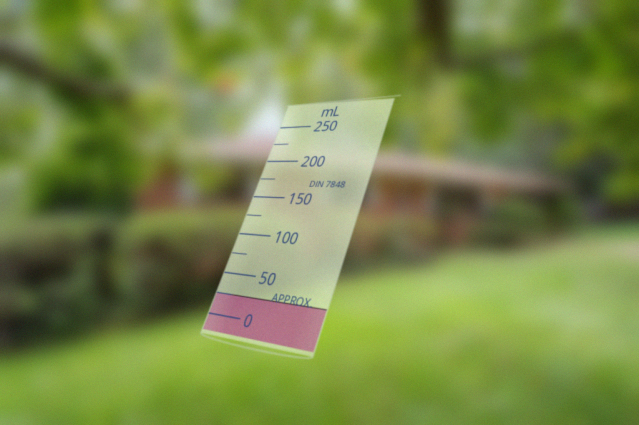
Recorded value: 25,mL
